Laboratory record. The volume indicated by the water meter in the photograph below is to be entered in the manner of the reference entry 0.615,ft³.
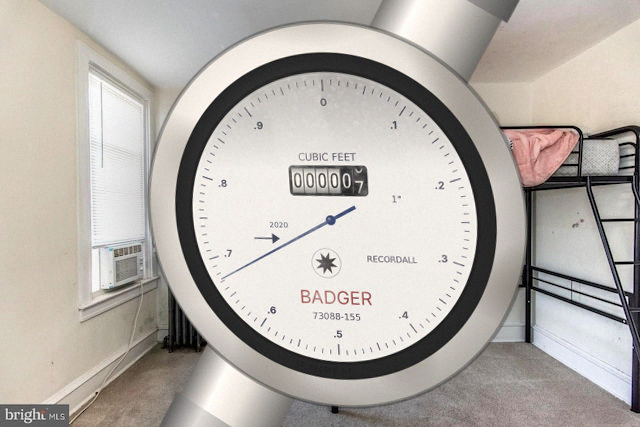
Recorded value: 6.67,ft³
